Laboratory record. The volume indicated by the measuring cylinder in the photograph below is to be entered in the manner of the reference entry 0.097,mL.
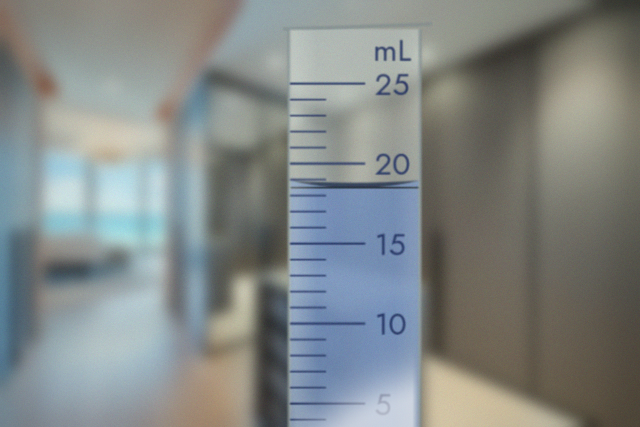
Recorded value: 18.5,mL
